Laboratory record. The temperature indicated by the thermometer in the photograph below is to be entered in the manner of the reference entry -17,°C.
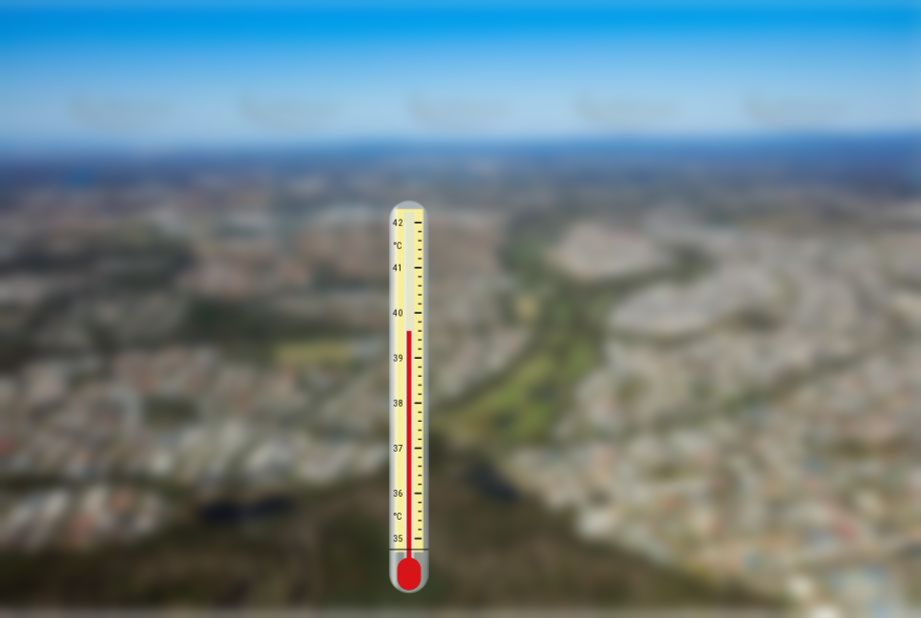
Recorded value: 39.6,°C
